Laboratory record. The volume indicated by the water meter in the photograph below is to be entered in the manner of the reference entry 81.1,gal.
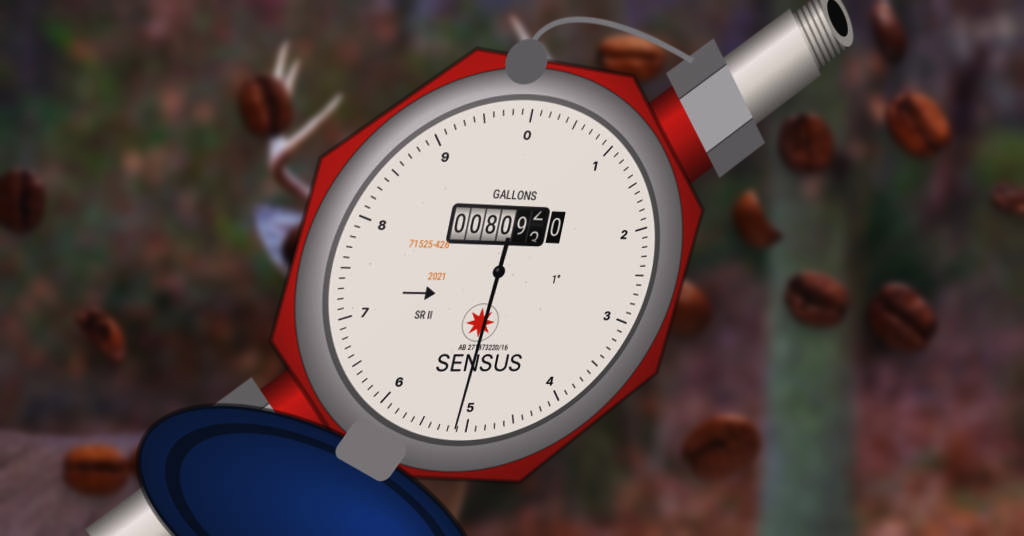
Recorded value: 80925.1,gal
